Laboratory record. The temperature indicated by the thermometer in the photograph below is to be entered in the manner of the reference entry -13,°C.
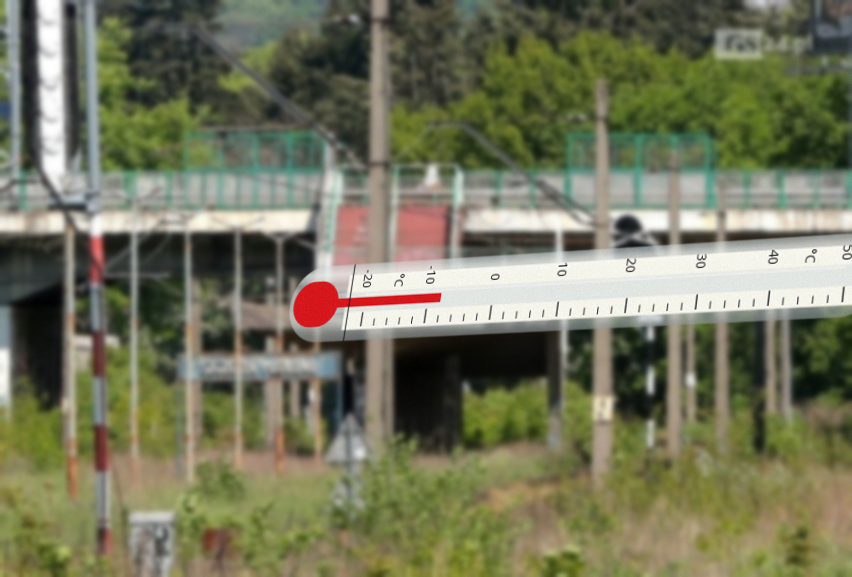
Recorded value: -8,°C
